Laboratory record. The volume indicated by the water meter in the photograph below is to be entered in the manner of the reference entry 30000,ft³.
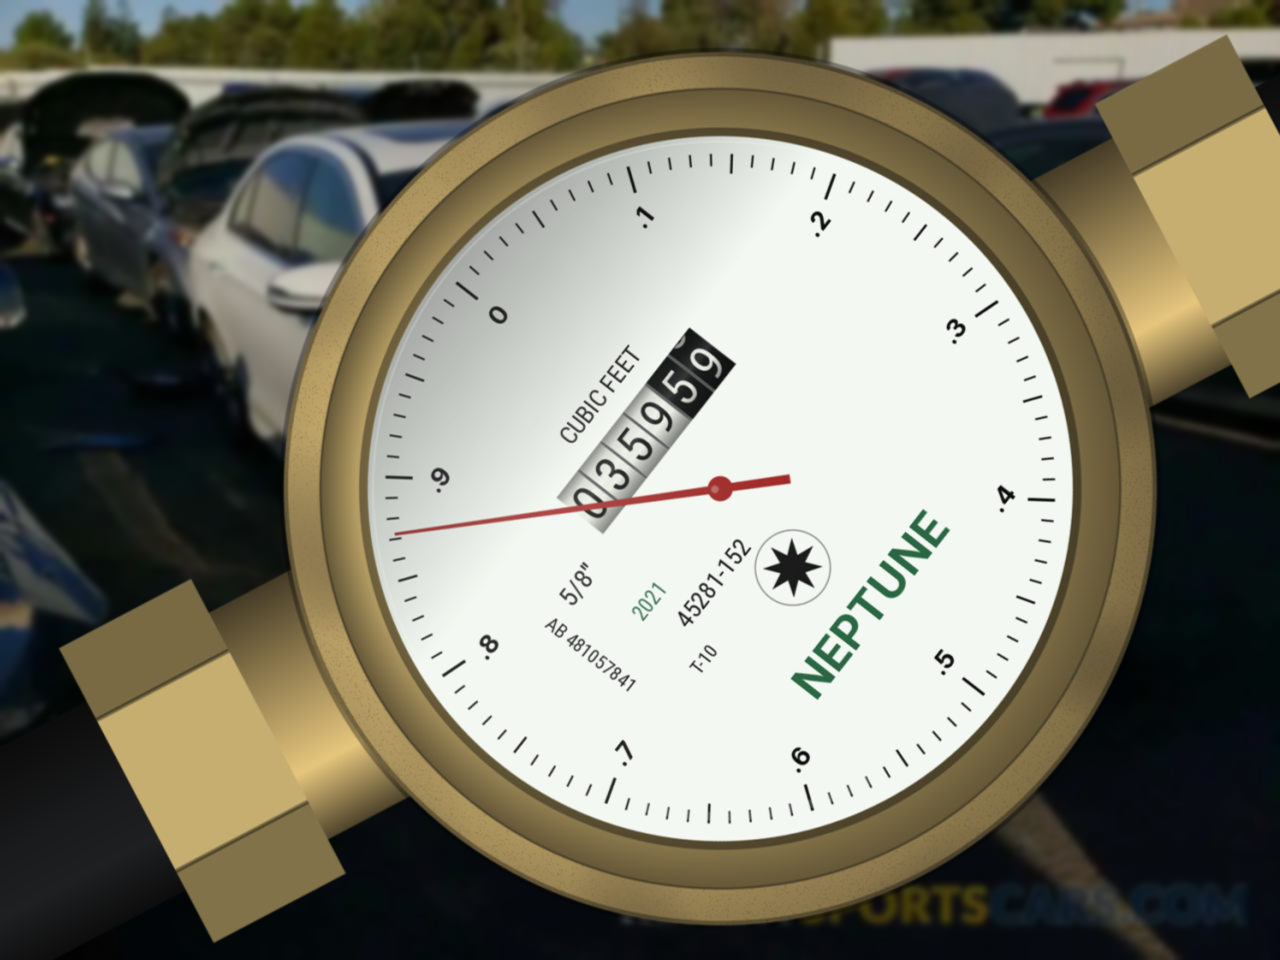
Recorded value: 35958.87,ft³
